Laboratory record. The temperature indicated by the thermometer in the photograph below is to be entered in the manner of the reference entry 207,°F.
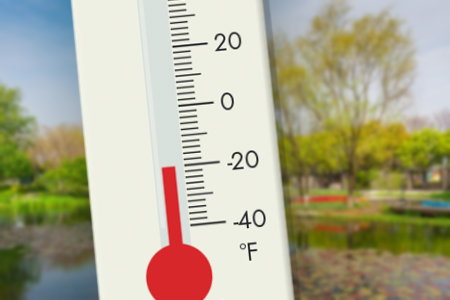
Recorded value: -20,°F
